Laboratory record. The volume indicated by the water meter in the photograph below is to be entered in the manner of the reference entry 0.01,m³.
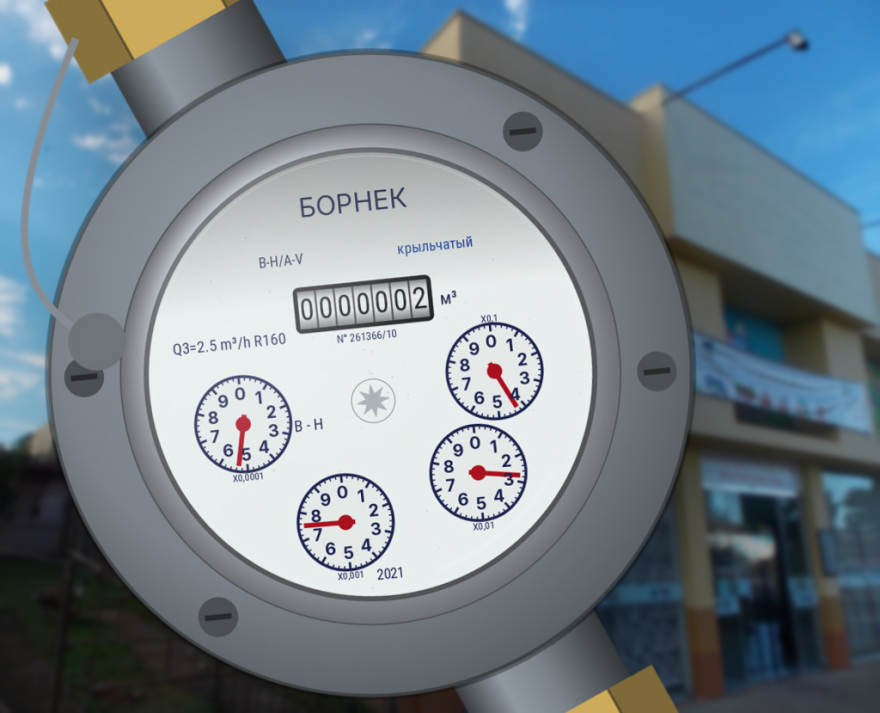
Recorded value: 2.4275,m³
